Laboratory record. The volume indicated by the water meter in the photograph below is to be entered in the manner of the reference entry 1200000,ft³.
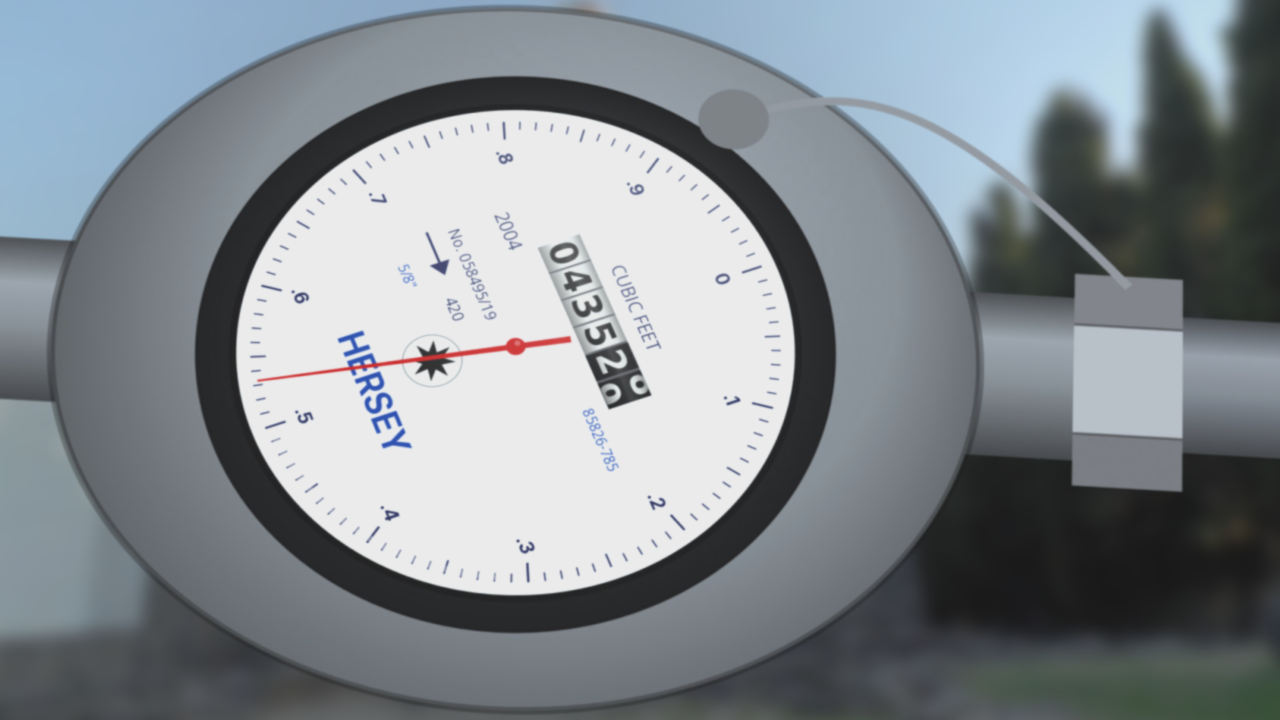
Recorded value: 43528.53,ft³
